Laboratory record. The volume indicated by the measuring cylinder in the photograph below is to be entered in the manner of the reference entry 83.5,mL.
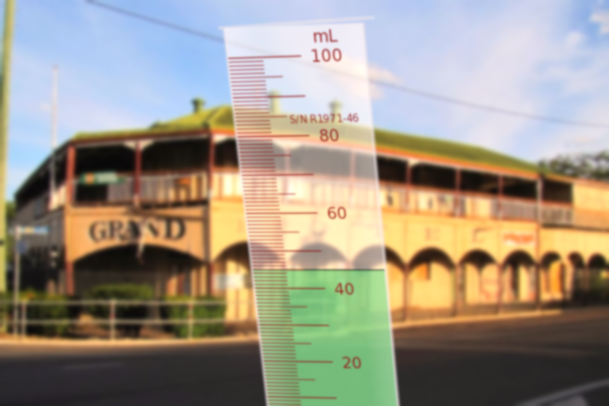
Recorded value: 45,mL
